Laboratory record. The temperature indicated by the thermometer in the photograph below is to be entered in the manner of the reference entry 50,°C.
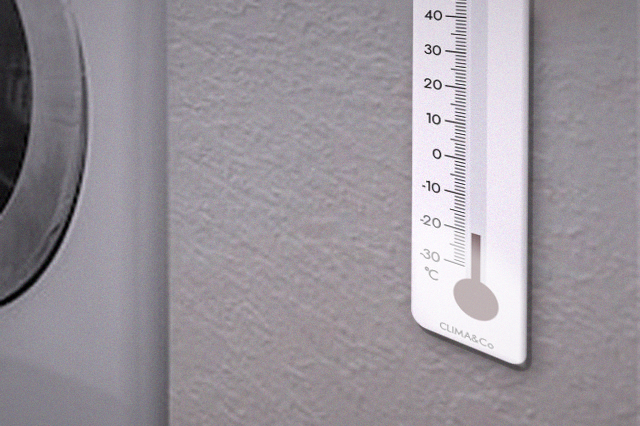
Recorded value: -20,°C
